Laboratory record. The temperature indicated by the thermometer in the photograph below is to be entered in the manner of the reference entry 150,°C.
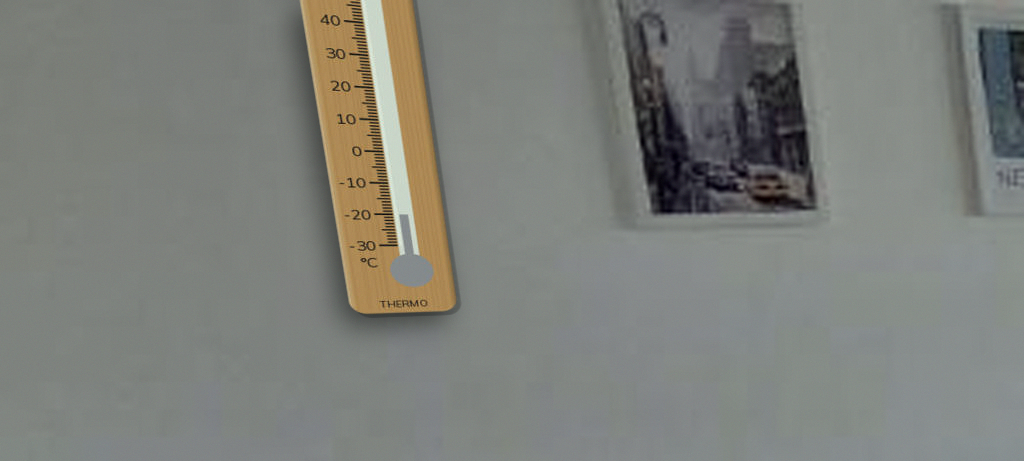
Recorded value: -20,°C
